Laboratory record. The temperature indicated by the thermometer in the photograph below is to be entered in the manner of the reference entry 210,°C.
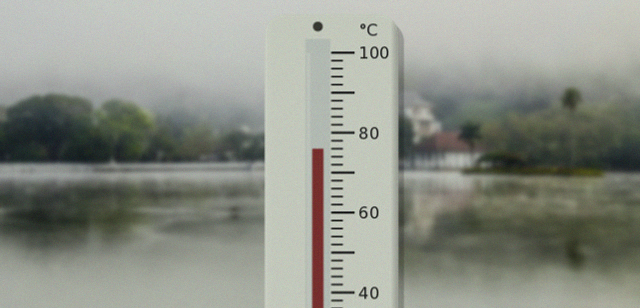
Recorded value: 76,°C
